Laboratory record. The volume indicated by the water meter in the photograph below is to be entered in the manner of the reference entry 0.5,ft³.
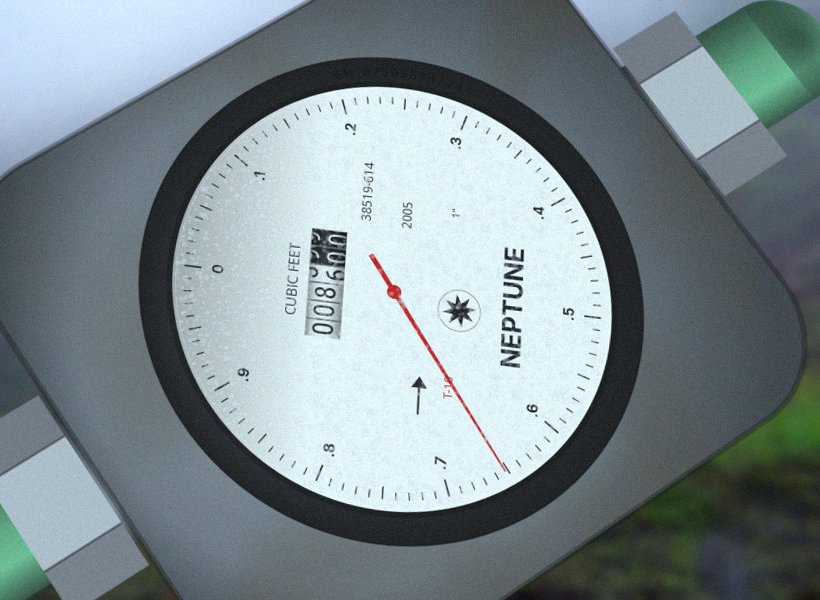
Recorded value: 8599.65,ft³
